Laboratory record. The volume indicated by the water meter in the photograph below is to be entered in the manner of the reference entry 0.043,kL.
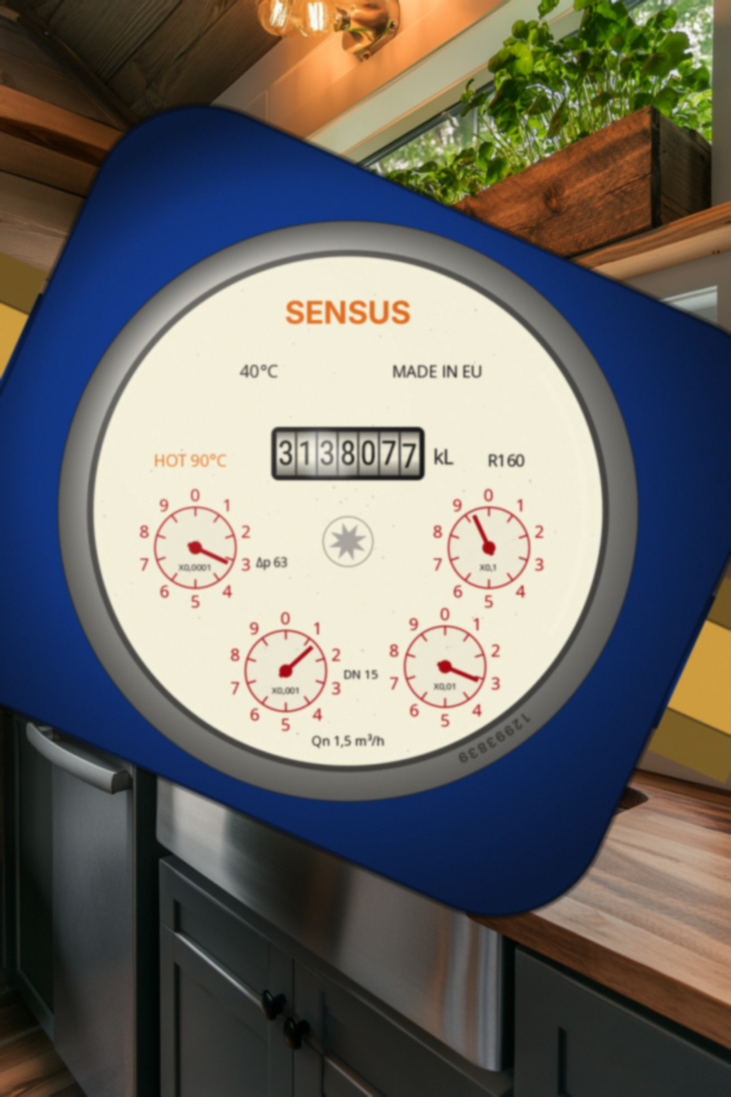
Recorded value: 3138076.9313,kL
